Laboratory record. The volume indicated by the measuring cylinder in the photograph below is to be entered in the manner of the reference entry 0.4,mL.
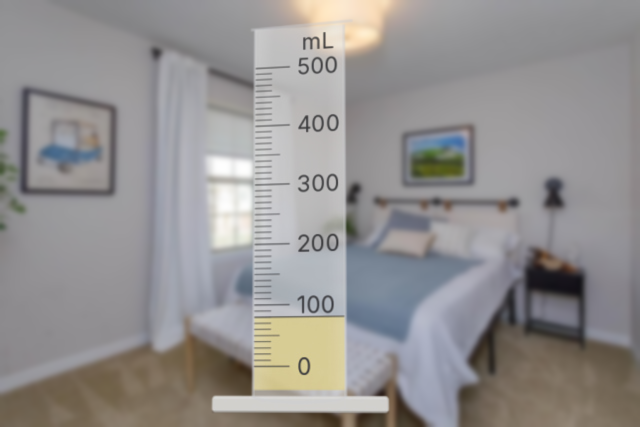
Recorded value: 80,mL
